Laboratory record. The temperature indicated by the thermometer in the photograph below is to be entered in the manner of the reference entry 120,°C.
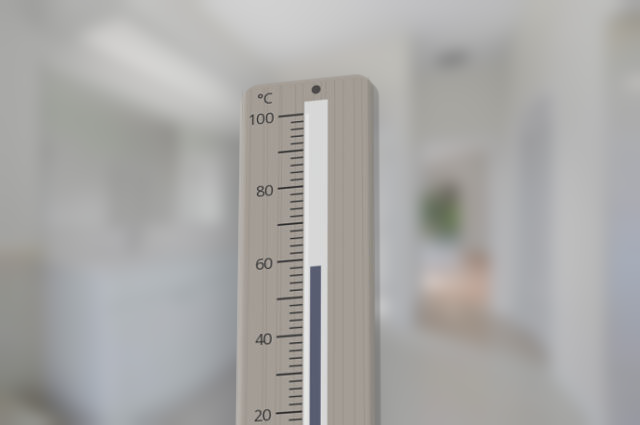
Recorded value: 58,°C
